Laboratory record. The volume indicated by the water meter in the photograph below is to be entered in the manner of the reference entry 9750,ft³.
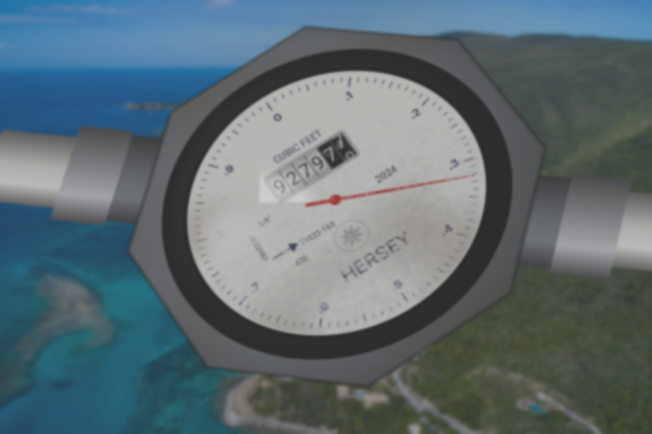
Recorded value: 927977.32,ft³
